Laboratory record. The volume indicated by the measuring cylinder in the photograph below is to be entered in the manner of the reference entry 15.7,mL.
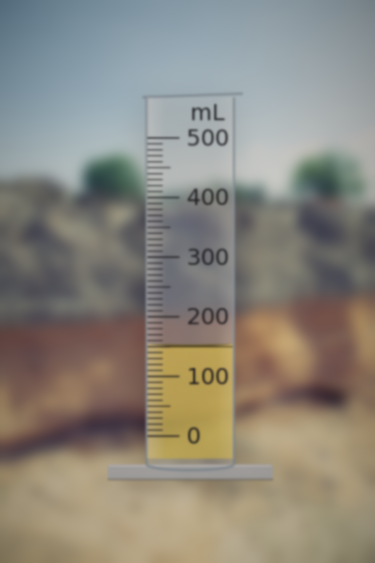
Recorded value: 150,mL
